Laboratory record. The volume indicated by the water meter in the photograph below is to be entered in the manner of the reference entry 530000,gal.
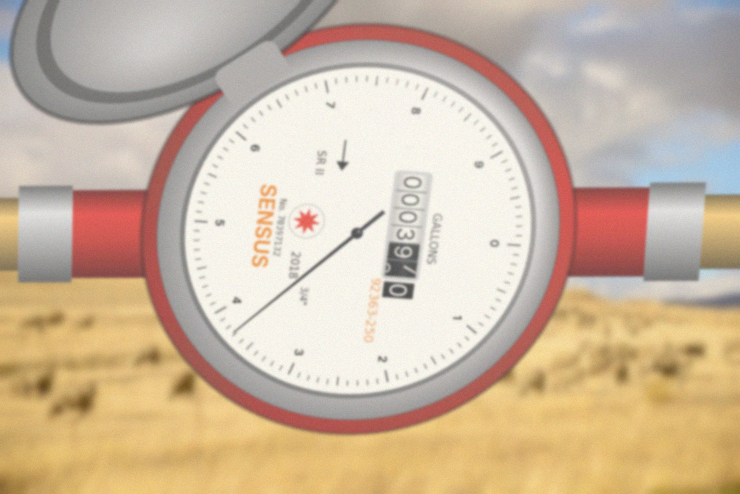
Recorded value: 3973.7,gal
